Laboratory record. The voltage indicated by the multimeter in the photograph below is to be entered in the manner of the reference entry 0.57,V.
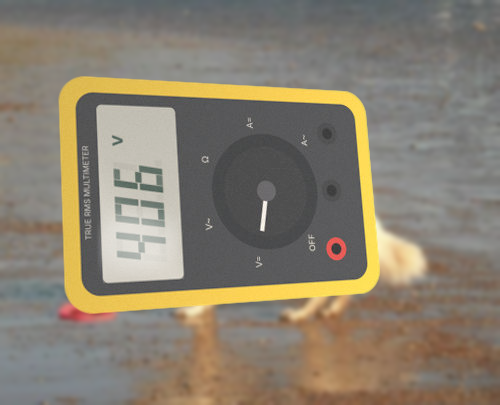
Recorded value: 406,V
